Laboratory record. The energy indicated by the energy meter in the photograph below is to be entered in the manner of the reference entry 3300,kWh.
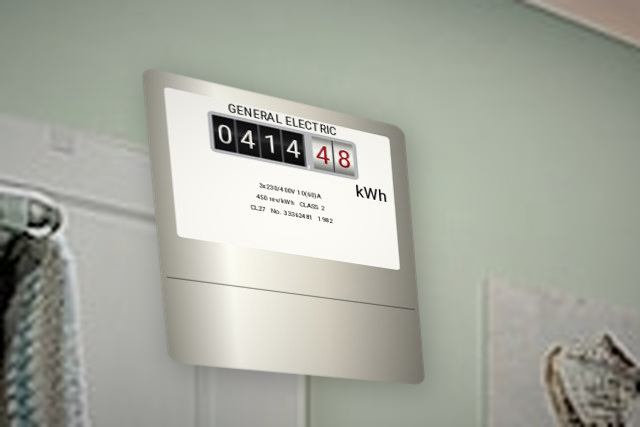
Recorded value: 414.48,kWh
